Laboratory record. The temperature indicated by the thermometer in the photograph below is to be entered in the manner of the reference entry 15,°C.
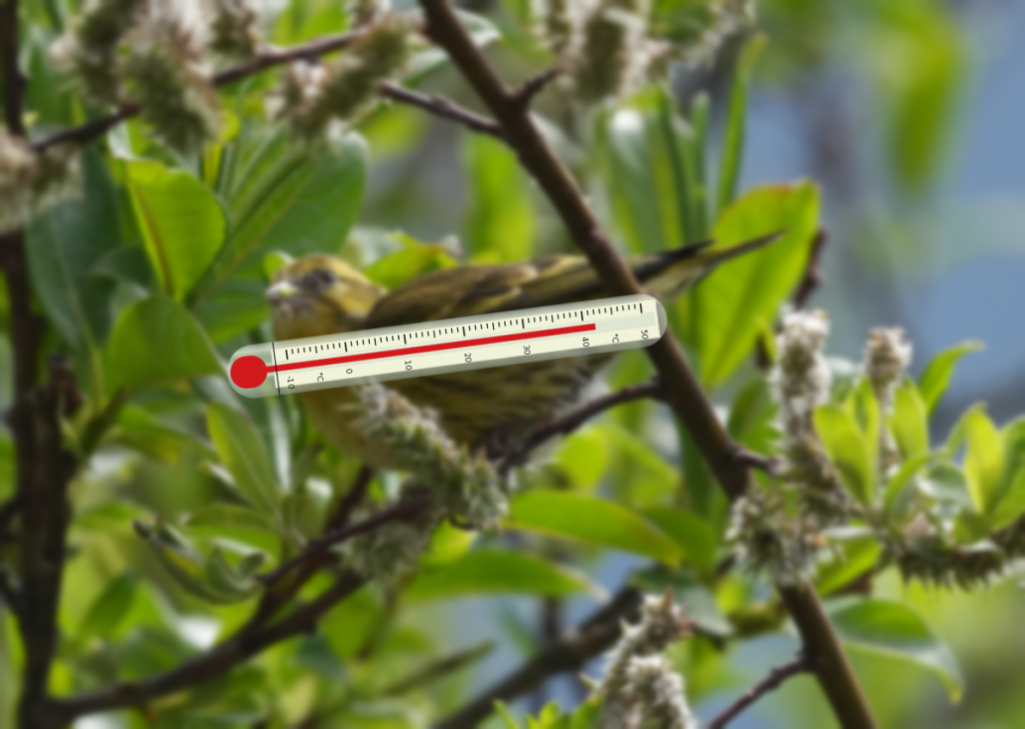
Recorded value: 42,°C
